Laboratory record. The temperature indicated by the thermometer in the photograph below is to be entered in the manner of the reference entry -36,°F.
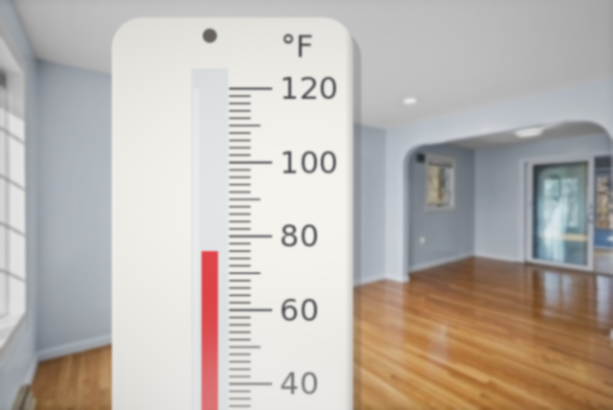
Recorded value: 76,°F
